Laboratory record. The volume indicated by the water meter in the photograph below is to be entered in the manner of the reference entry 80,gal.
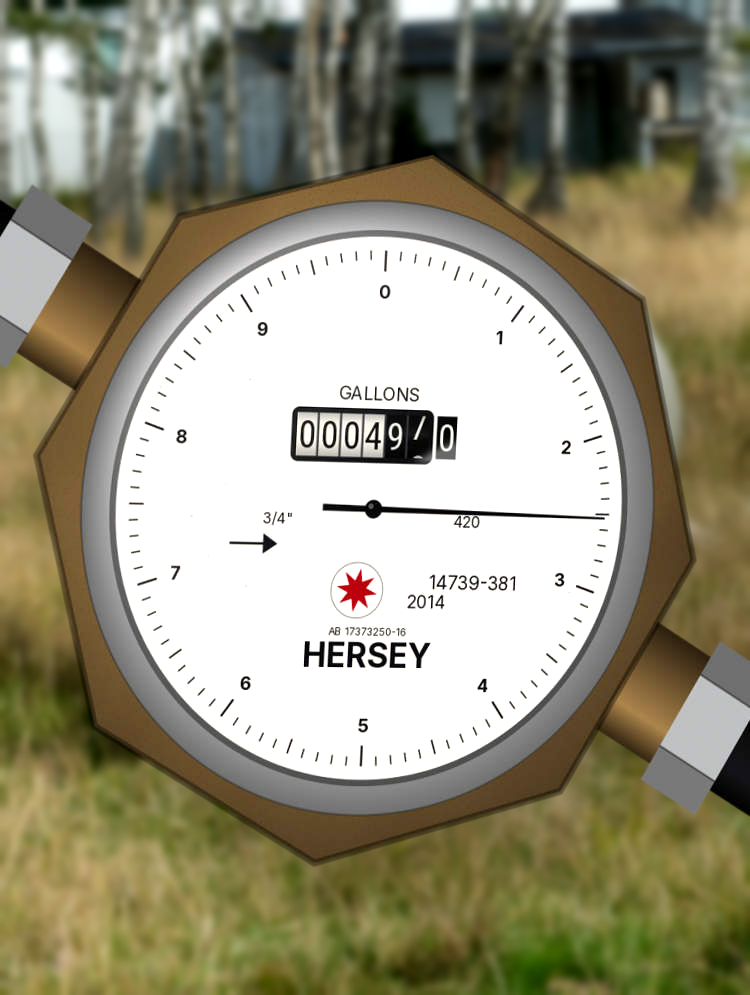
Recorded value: 4972.5,gal
